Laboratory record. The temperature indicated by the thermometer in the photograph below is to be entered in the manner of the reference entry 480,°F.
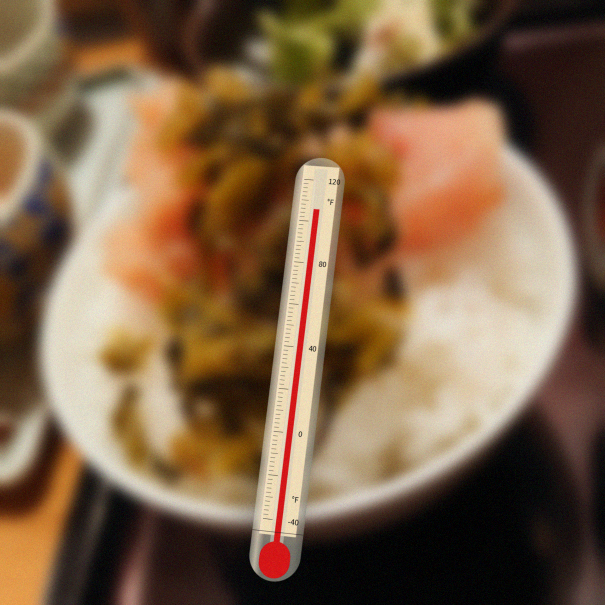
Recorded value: 106,°F
